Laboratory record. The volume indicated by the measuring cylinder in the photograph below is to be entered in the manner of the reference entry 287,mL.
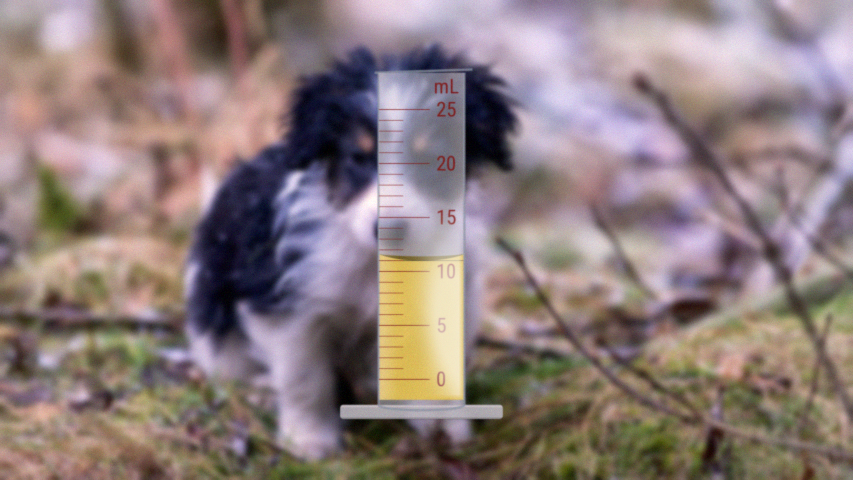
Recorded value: 11,mL
